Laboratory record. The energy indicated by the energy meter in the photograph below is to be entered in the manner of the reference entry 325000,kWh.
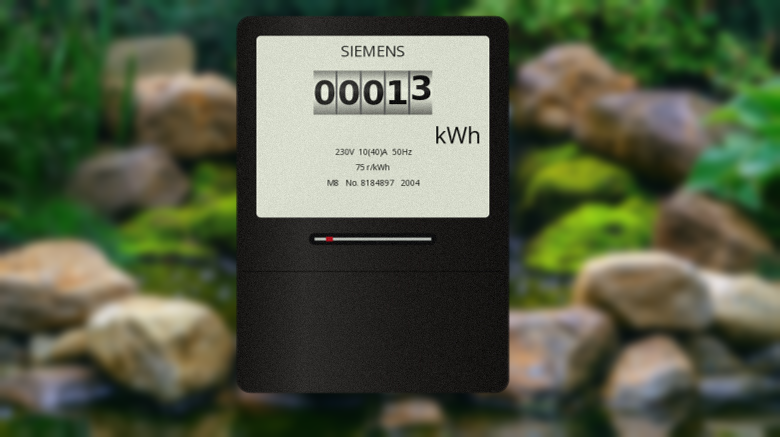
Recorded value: 13,kWh
